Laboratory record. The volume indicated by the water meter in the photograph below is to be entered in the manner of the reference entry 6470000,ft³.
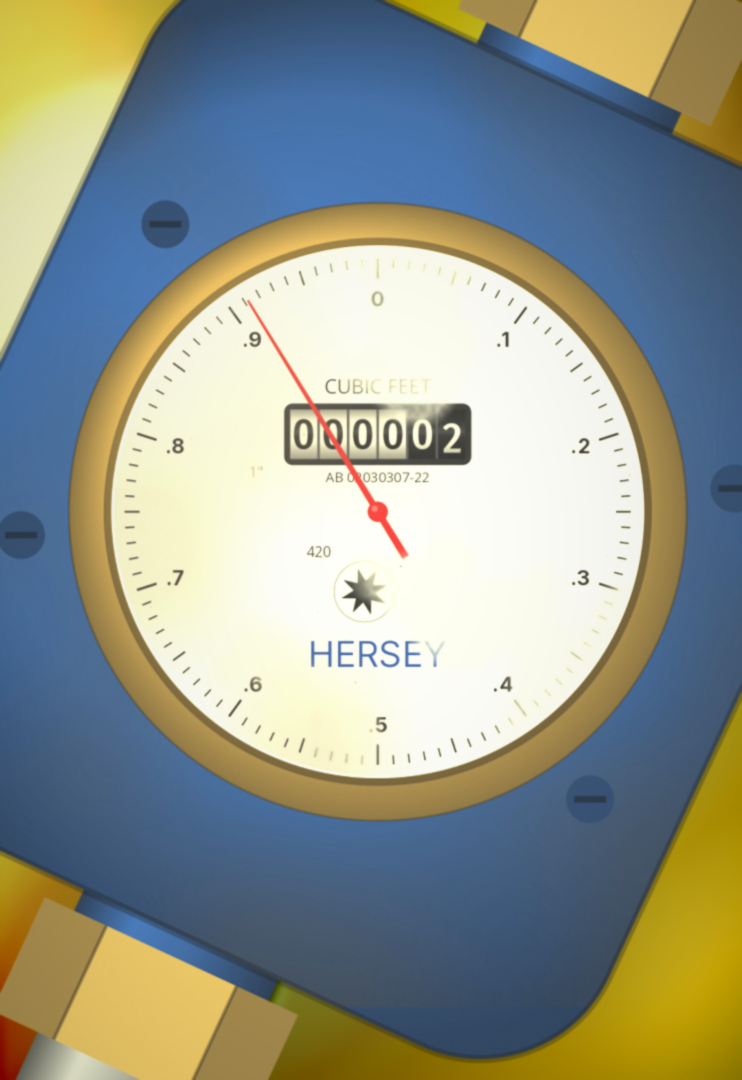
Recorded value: 1.91,ft³
